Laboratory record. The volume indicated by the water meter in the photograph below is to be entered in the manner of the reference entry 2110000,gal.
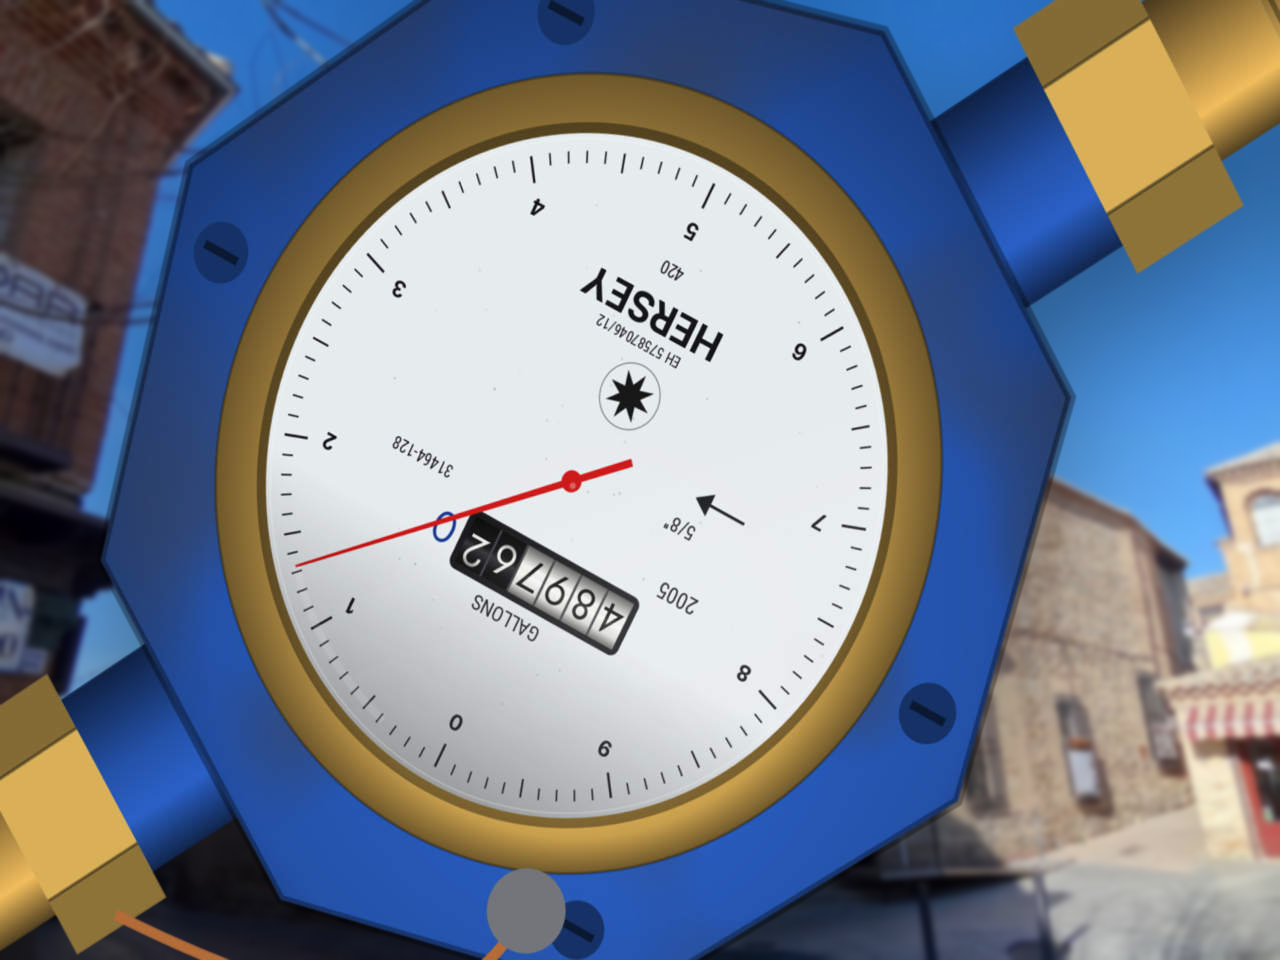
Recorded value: 4897621.3,gal
